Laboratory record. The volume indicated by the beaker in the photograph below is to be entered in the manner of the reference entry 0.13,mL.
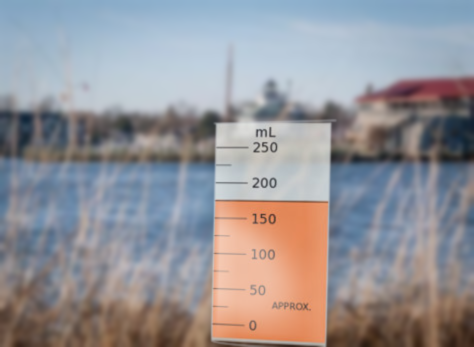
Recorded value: 175,mL
